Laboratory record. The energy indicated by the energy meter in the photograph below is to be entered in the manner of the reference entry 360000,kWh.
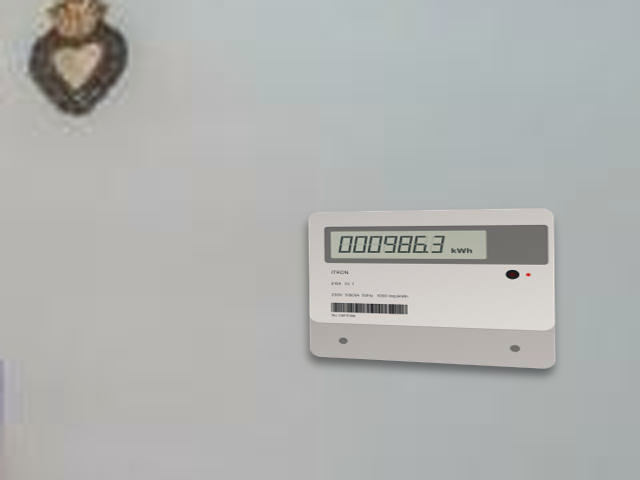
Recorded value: 986.3,kWh
